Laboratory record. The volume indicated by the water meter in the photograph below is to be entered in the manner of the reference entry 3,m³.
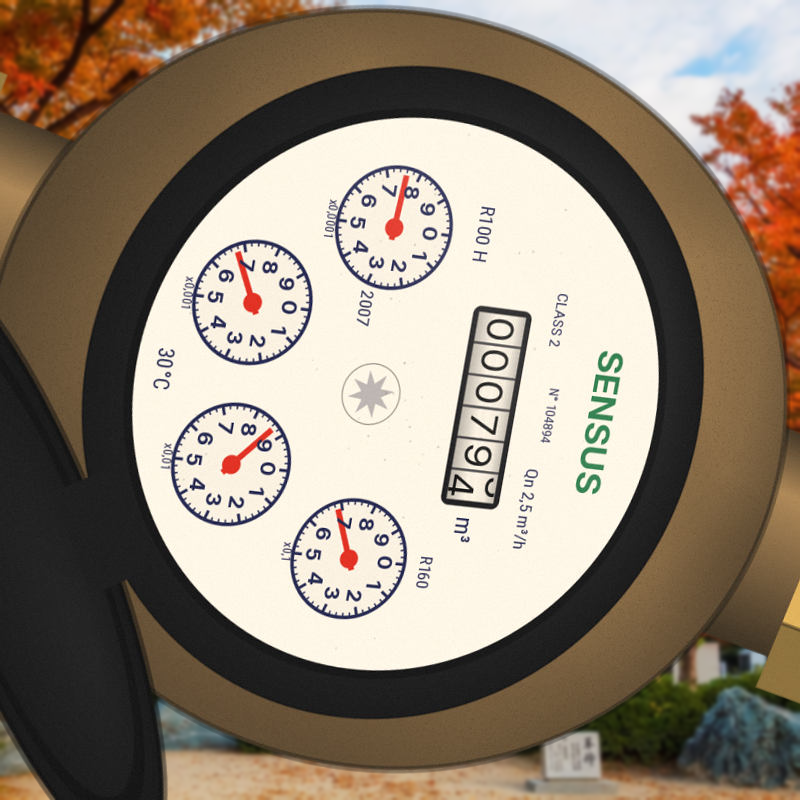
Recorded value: 793.6867,m³
